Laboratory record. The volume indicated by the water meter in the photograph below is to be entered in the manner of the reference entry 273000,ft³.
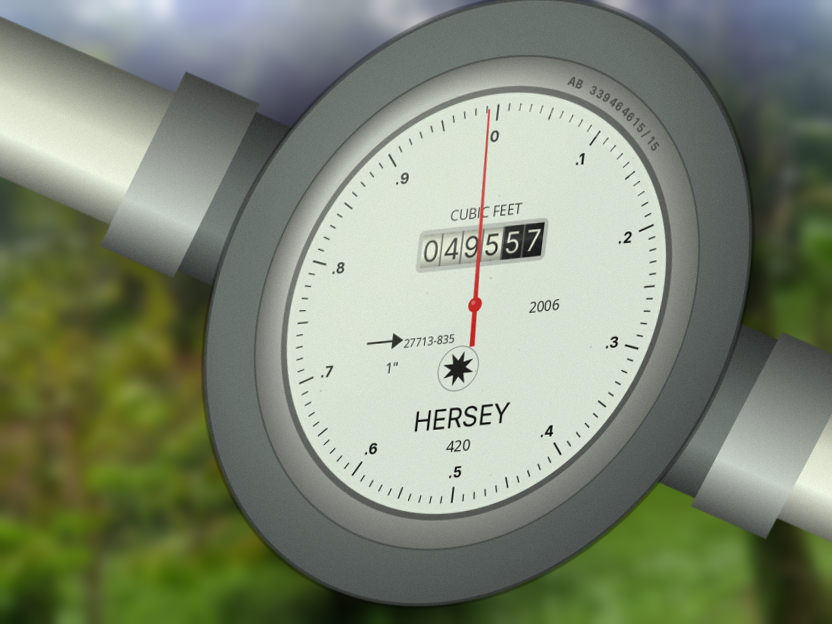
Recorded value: 49556.99,ft³
